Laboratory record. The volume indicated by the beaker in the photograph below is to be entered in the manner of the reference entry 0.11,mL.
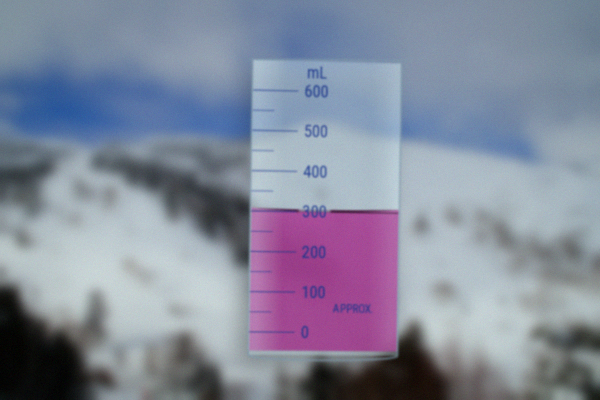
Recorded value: 300,mL
